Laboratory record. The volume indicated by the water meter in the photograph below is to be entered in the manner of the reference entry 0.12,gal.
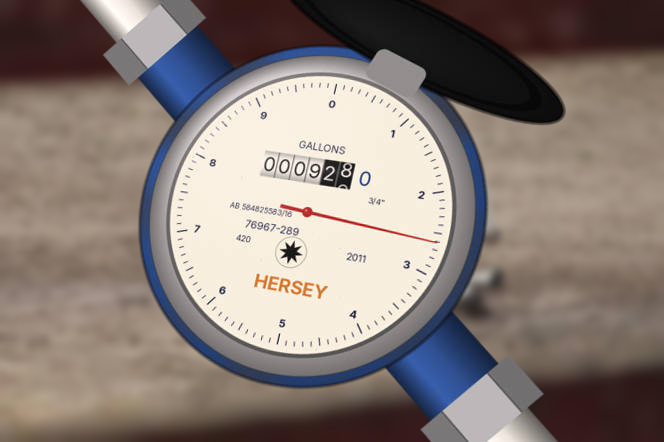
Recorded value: 9282.6,gal
